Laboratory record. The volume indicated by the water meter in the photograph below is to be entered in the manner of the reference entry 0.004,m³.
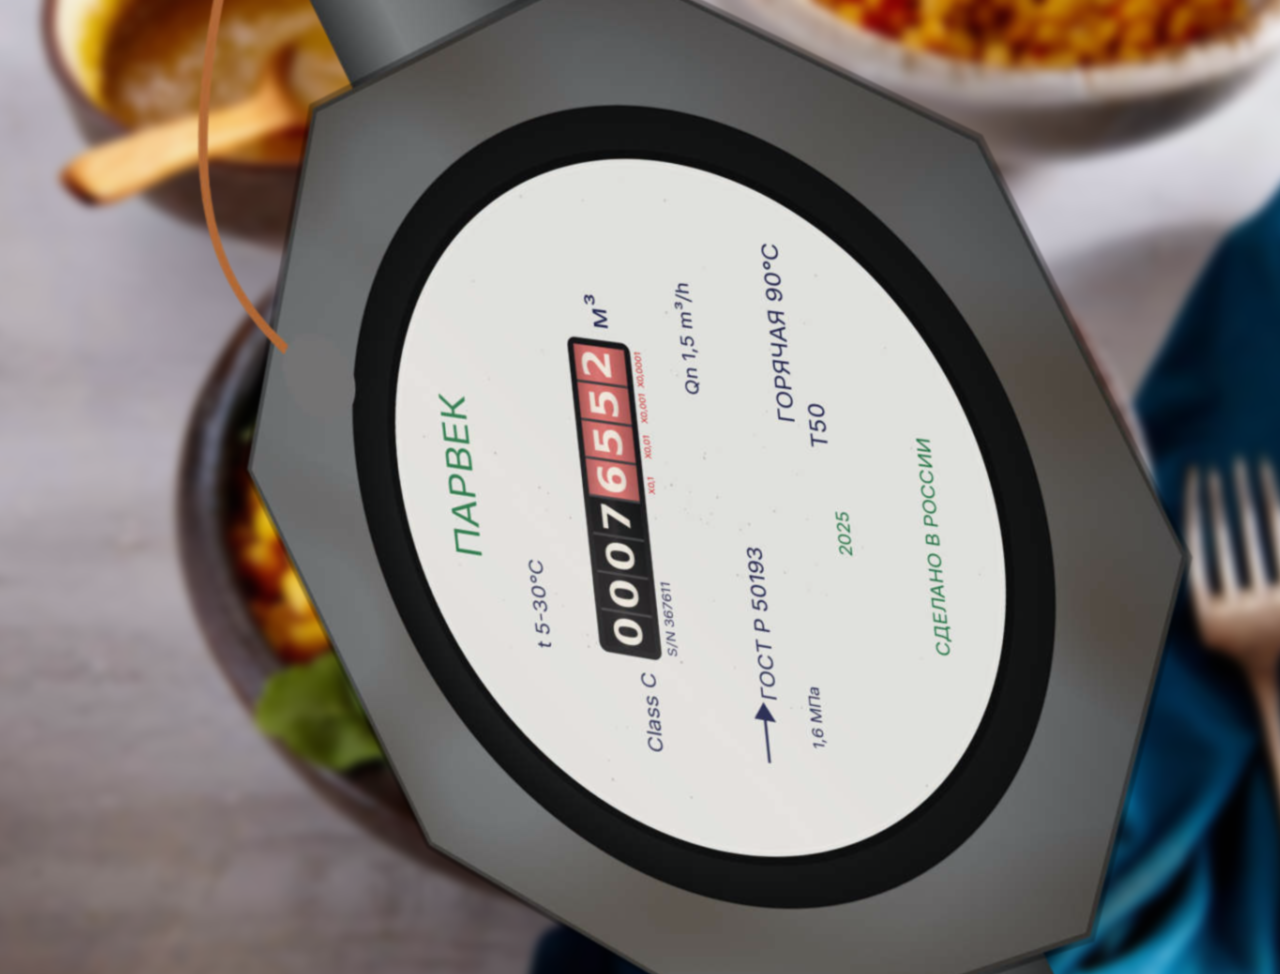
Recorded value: 7.6552,m³
